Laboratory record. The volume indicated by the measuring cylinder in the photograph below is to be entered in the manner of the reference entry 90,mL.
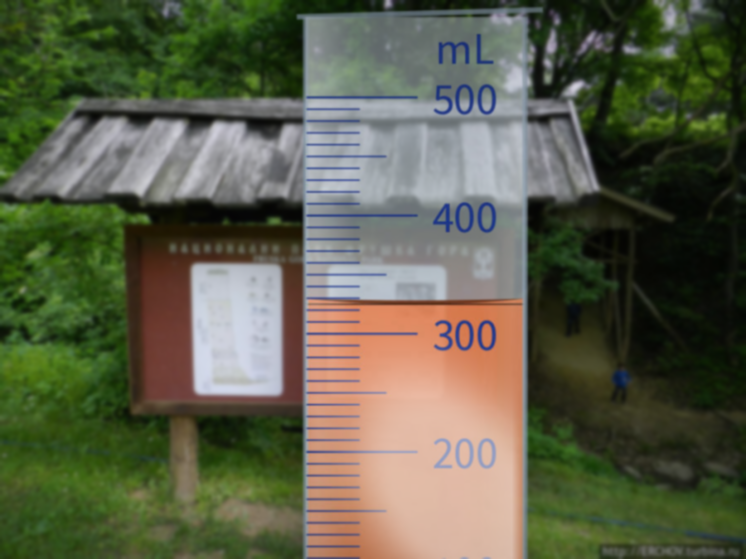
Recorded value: 325,mL
